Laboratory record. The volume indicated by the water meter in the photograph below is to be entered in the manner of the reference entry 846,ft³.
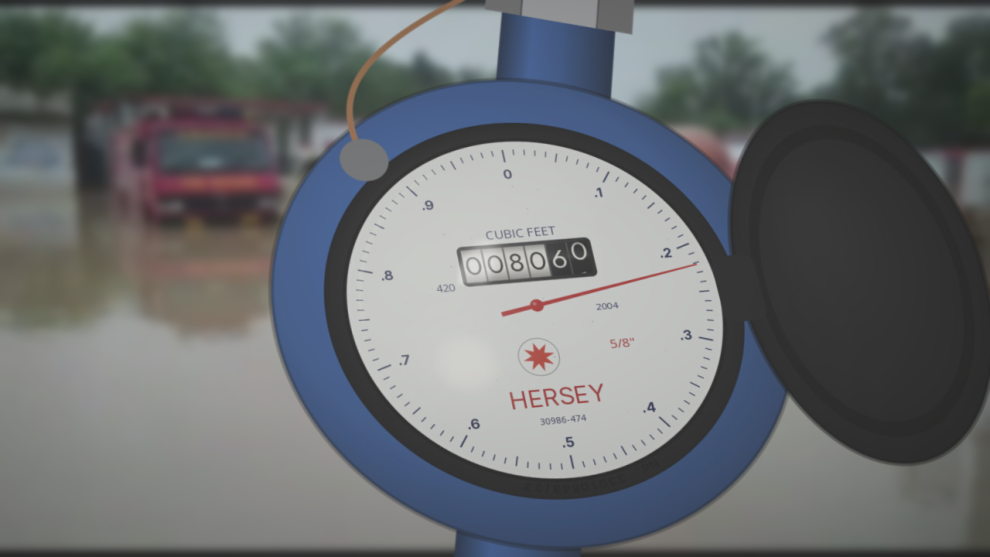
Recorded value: 8060.22,ft³
